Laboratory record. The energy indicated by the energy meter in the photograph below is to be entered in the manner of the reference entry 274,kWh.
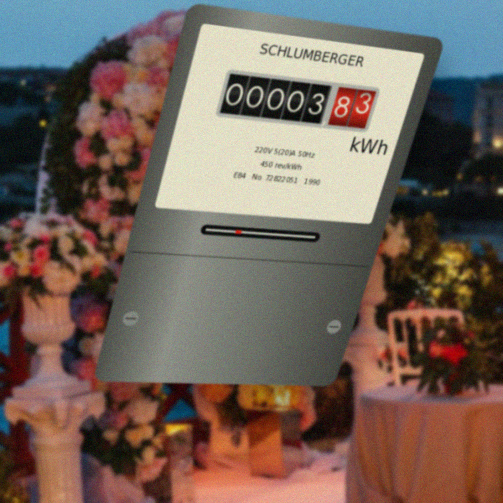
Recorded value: 3.83,kWh
